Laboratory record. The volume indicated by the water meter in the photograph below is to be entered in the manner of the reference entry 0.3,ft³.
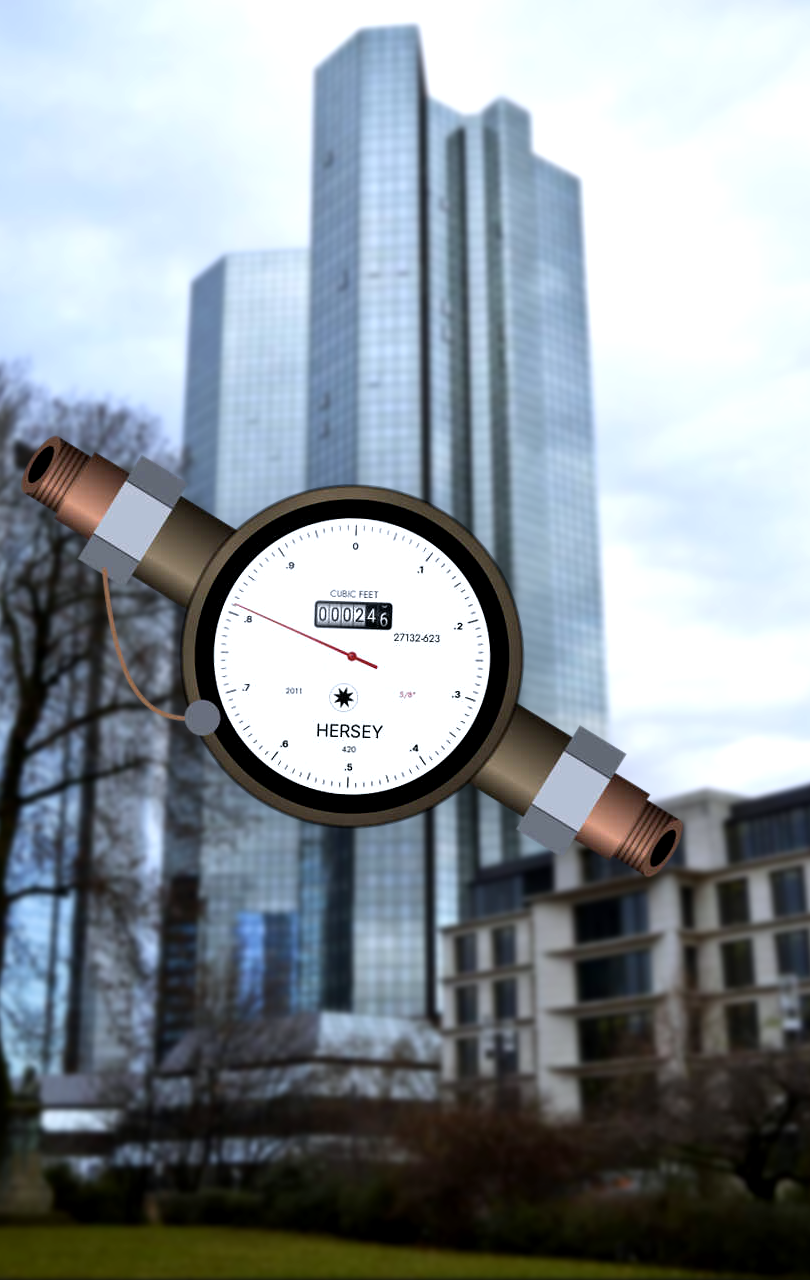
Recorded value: 245.81,ft³
